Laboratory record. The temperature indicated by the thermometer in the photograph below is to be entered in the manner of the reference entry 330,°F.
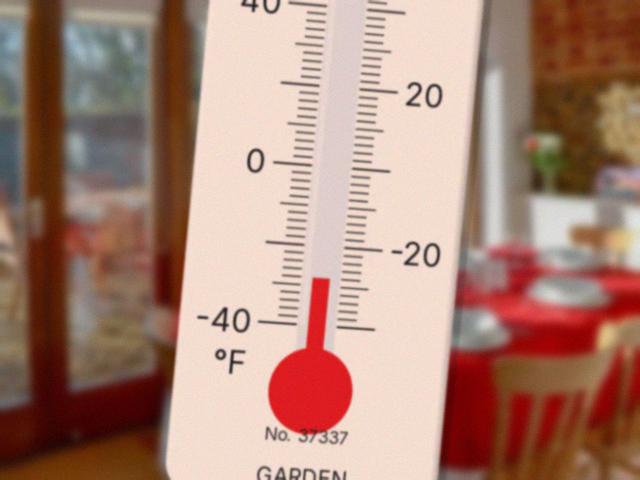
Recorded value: -28,°F
